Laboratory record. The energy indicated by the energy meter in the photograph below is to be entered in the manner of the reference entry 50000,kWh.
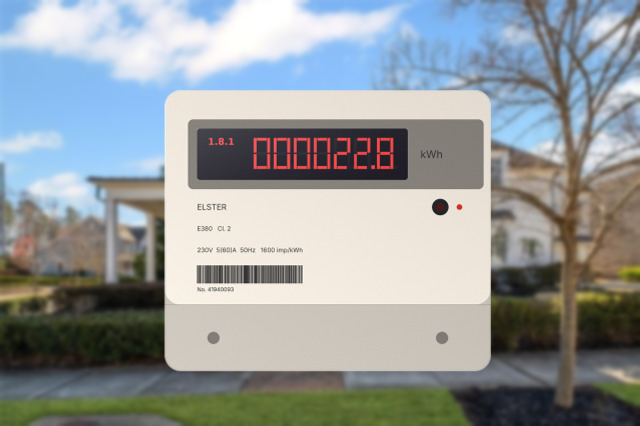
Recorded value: 22.8,kWh
